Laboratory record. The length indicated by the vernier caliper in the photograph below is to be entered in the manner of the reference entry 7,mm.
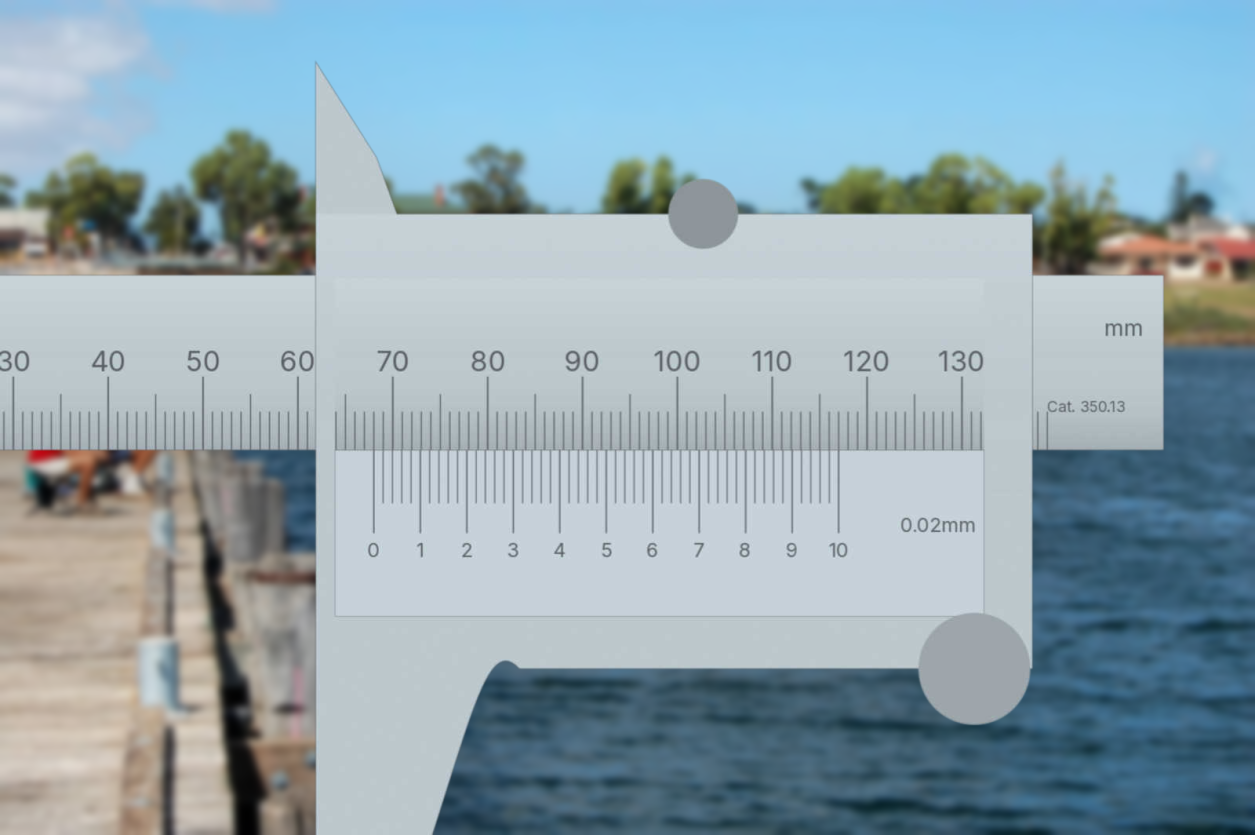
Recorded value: 68.0,mm
